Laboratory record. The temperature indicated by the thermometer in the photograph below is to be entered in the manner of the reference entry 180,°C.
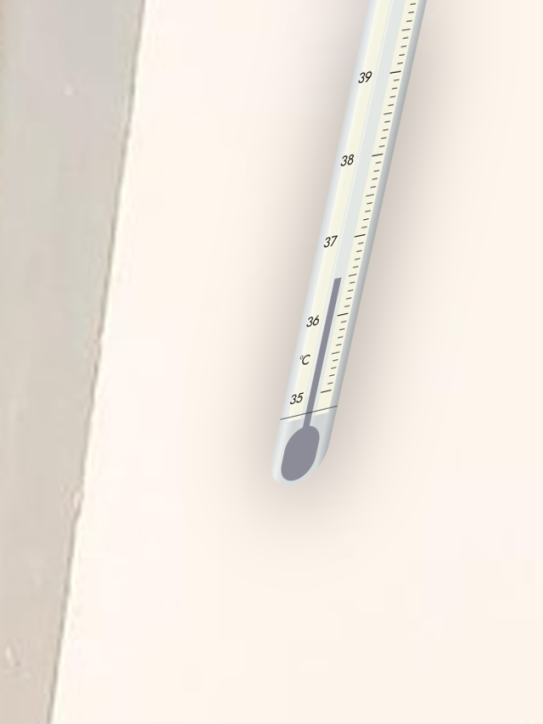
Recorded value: 36.5,°C
